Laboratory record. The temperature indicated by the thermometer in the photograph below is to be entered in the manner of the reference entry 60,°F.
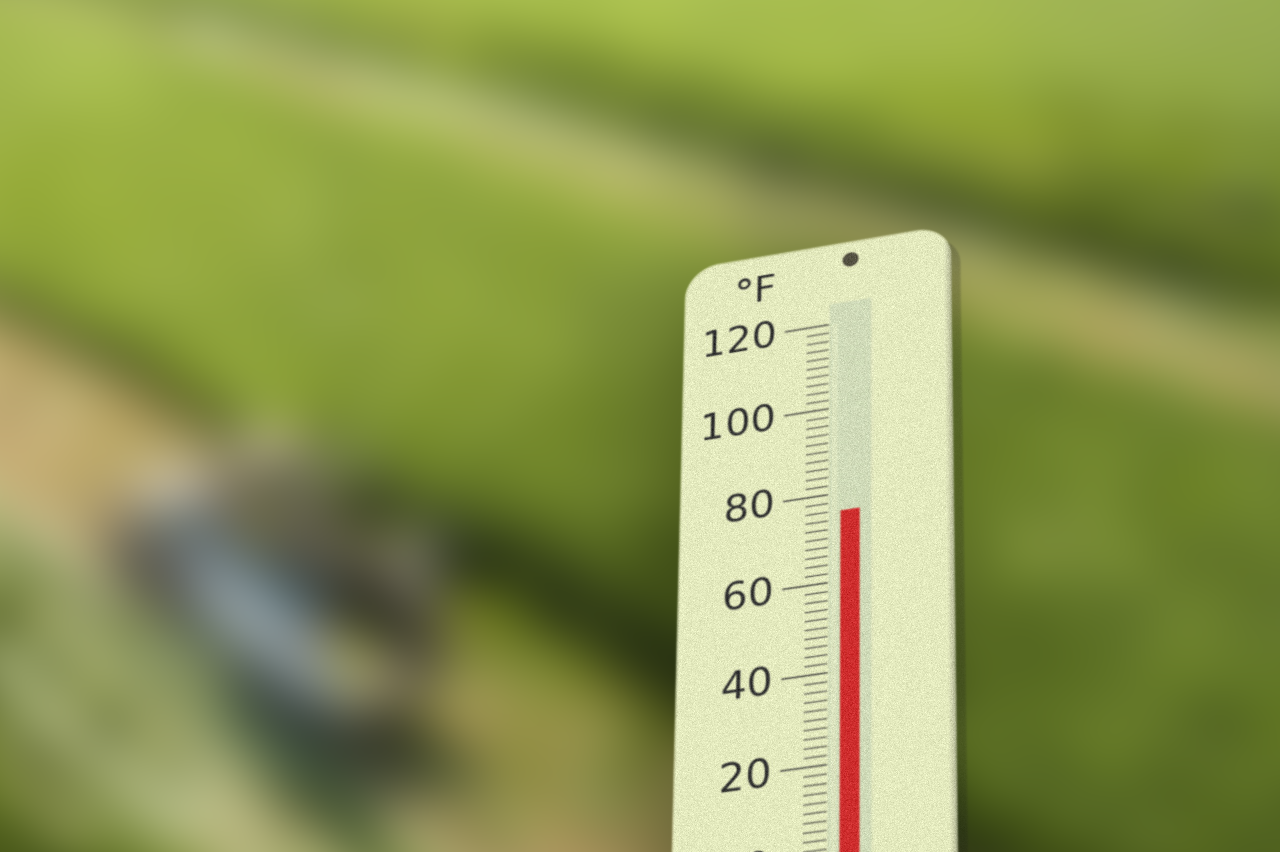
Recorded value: 76,°F
